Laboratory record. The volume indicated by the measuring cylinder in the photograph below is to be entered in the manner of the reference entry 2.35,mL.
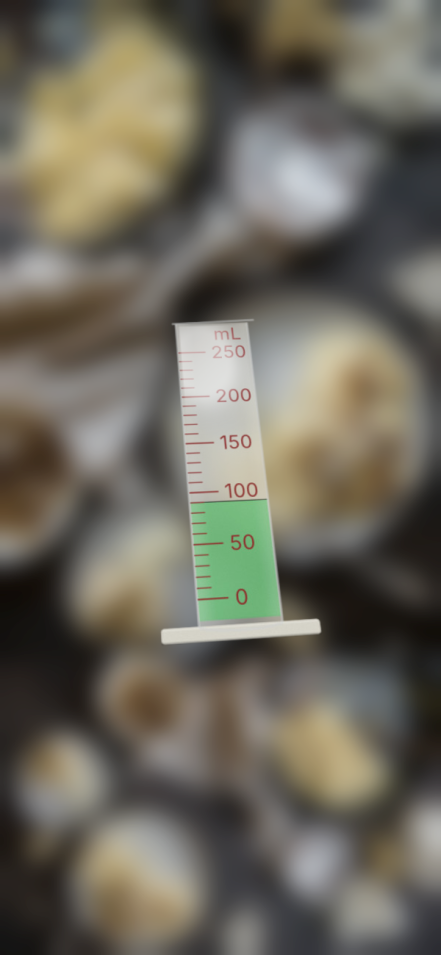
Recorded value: 90,mL
